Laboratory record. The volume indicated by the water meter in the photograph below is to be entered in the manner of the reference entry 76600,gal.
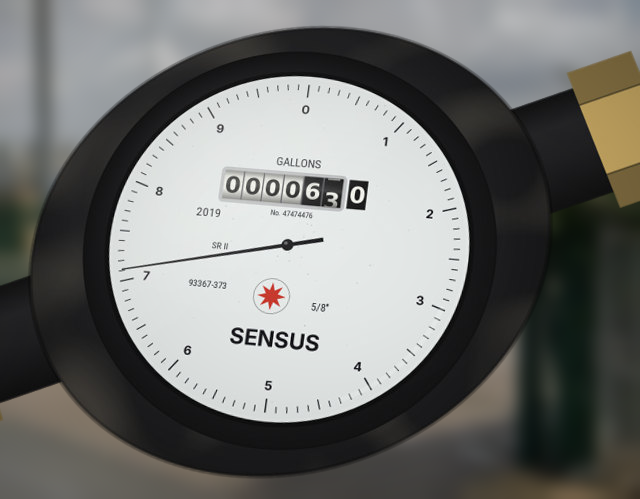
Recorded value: 627.1,gal
